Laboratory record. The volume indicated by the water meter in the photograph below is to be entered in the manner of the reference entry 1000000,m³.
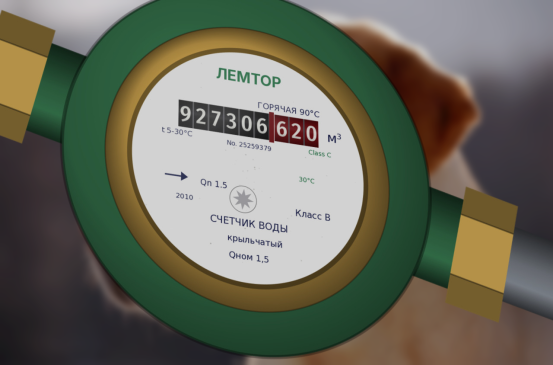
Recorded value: 927306.620,m³
